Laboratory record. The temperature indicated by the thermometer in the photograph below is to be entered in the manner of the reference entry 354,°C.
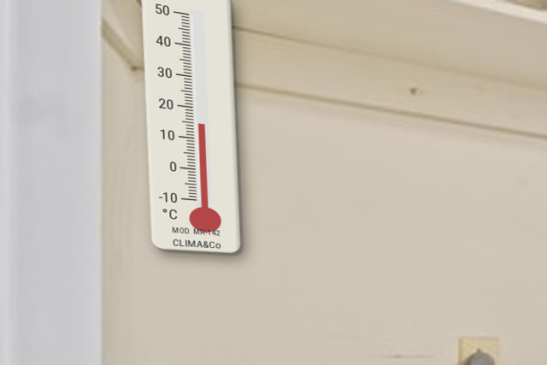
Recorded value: 15,°C
